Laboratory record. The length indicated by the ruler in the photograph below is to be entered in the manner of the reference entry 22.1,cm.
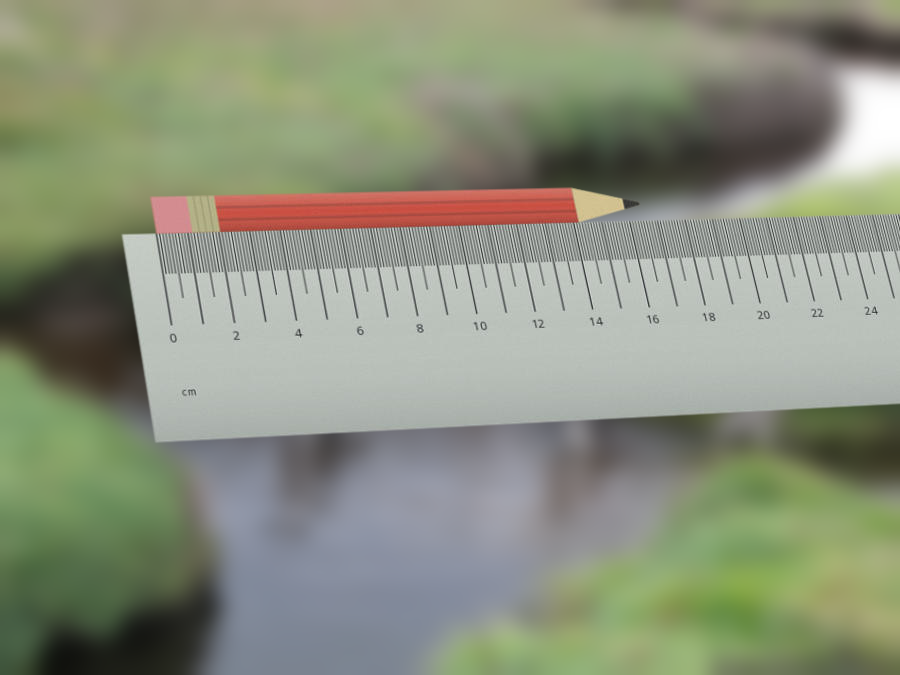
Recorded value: 16.5,cm
